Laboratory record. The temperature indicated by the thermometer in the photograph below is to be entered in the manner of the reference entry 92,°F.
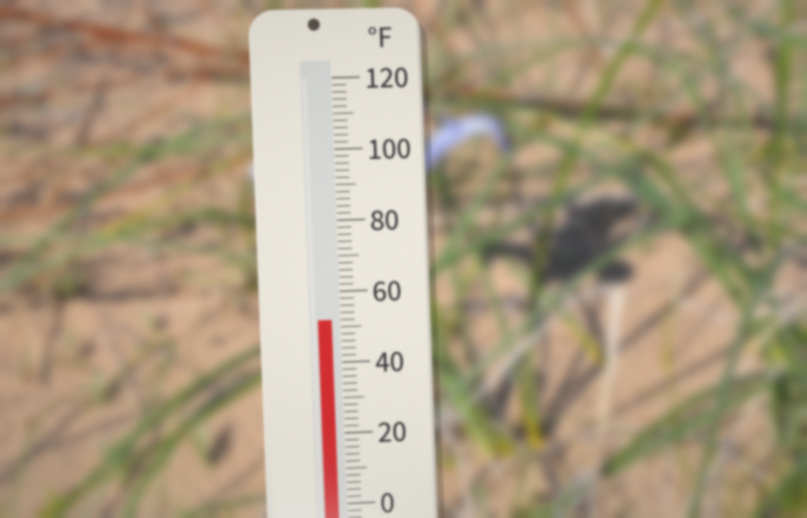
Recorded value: 52,°F
